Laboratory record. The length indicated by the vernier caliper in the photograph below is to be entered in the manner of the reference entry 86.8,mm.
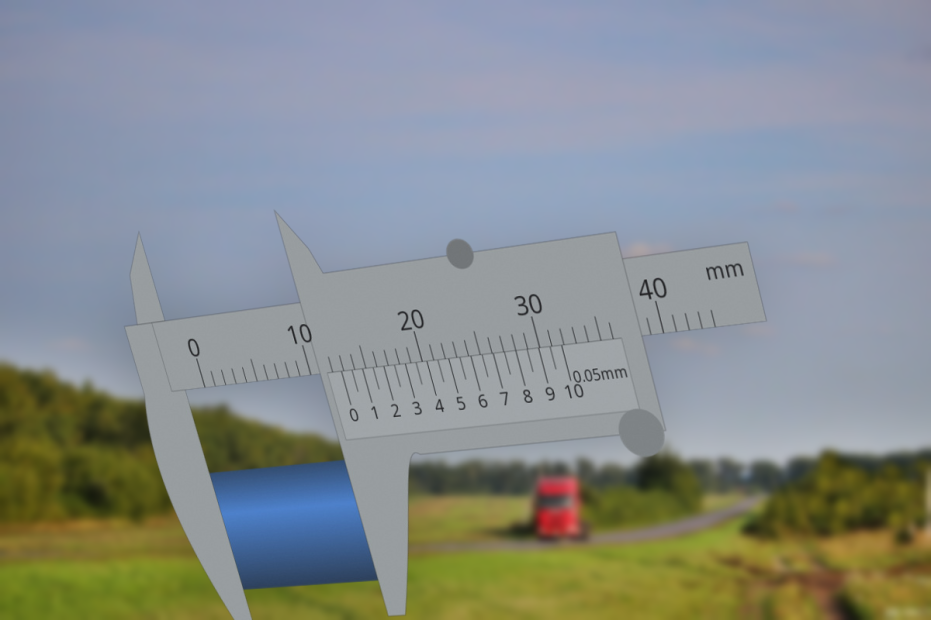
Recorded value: 12.8,mm
